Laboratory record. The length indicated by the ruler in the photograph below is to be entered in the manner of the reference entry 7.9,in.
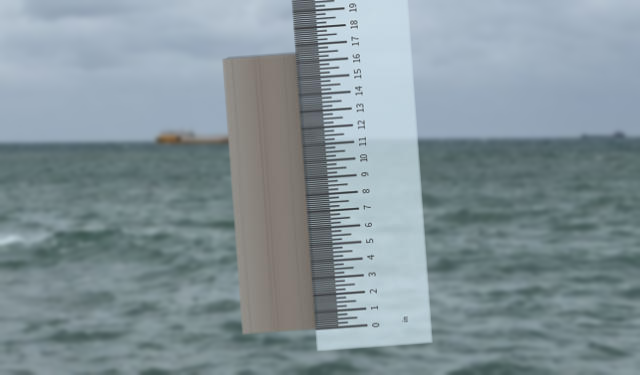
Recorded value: 16.5,in
